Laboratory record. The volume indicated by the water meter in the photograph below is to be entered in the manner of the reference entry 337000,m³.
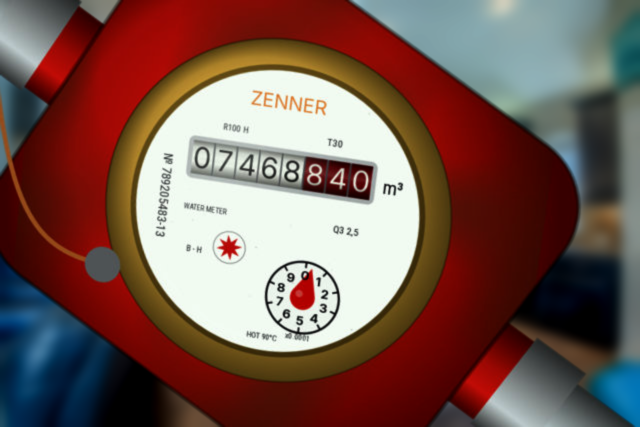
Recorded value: 7468.8400,m³
